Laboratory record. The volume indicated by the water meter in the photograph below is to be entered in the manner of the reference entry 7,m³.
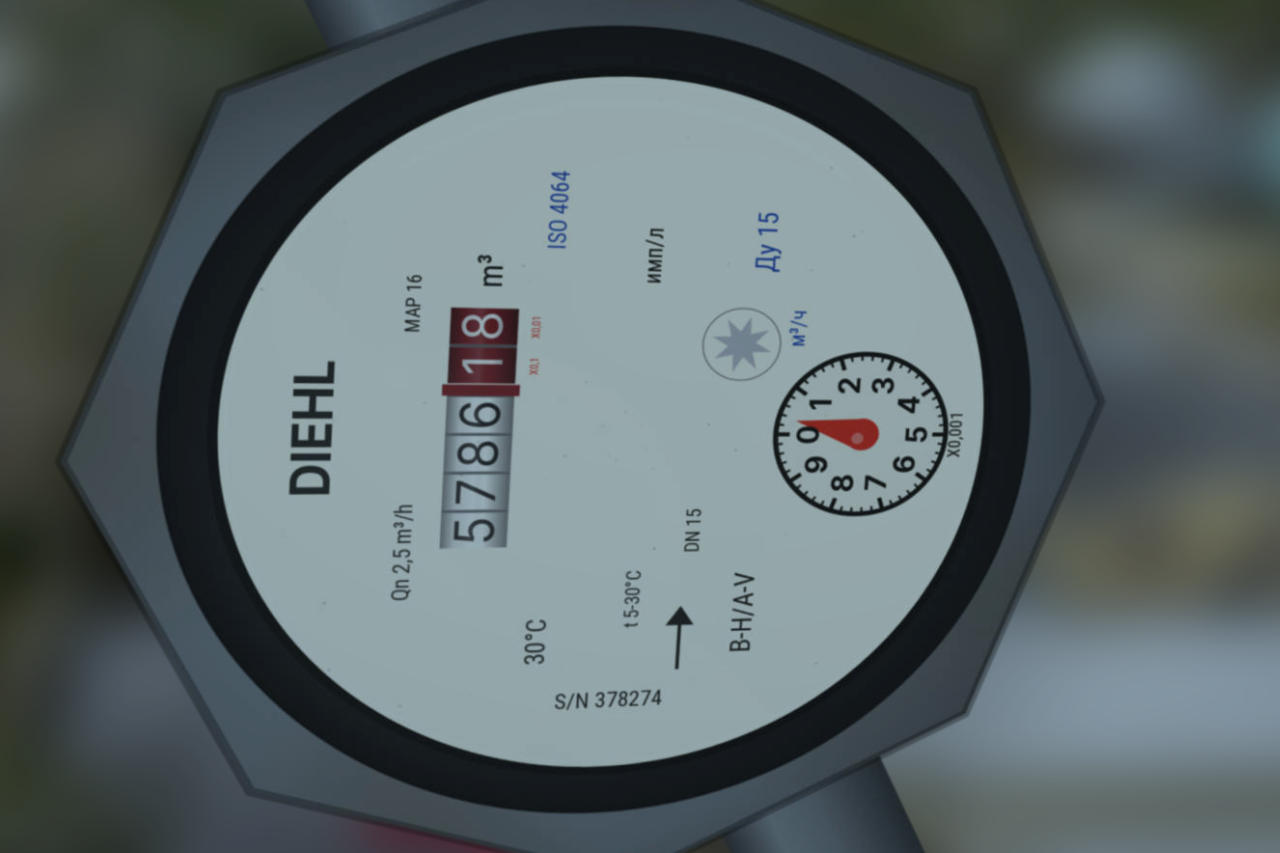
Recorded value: 5786.180,m³
